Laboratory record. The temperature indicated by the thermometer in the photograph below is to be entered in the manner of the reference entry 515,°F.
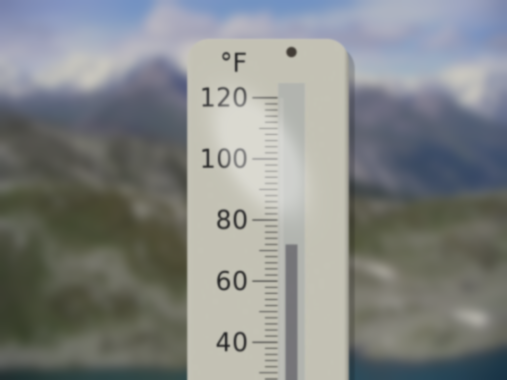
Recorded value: 72,°F
